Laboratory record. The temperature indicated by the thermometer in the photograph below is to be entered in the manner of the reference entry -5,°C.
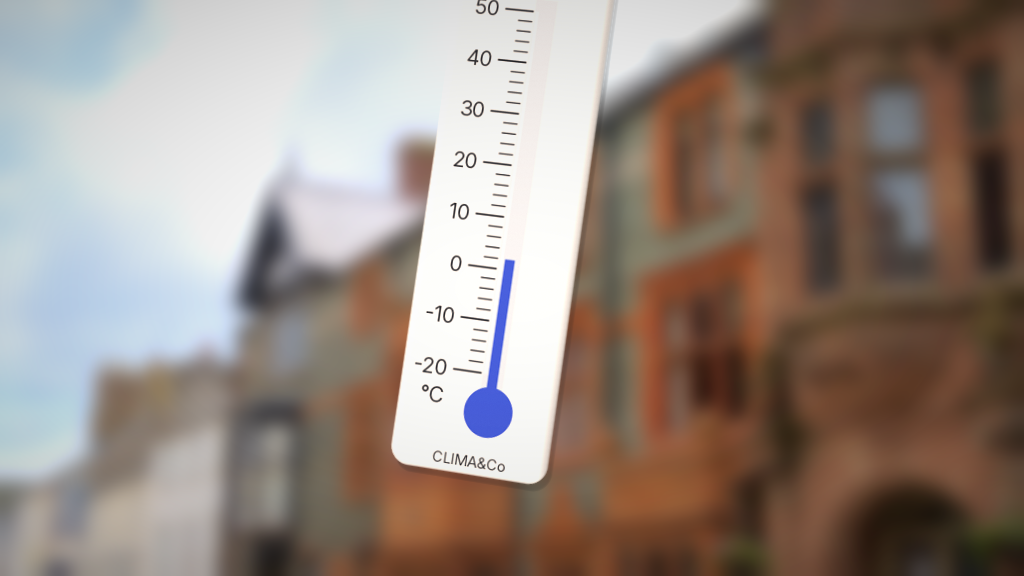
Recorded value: 2,°C
